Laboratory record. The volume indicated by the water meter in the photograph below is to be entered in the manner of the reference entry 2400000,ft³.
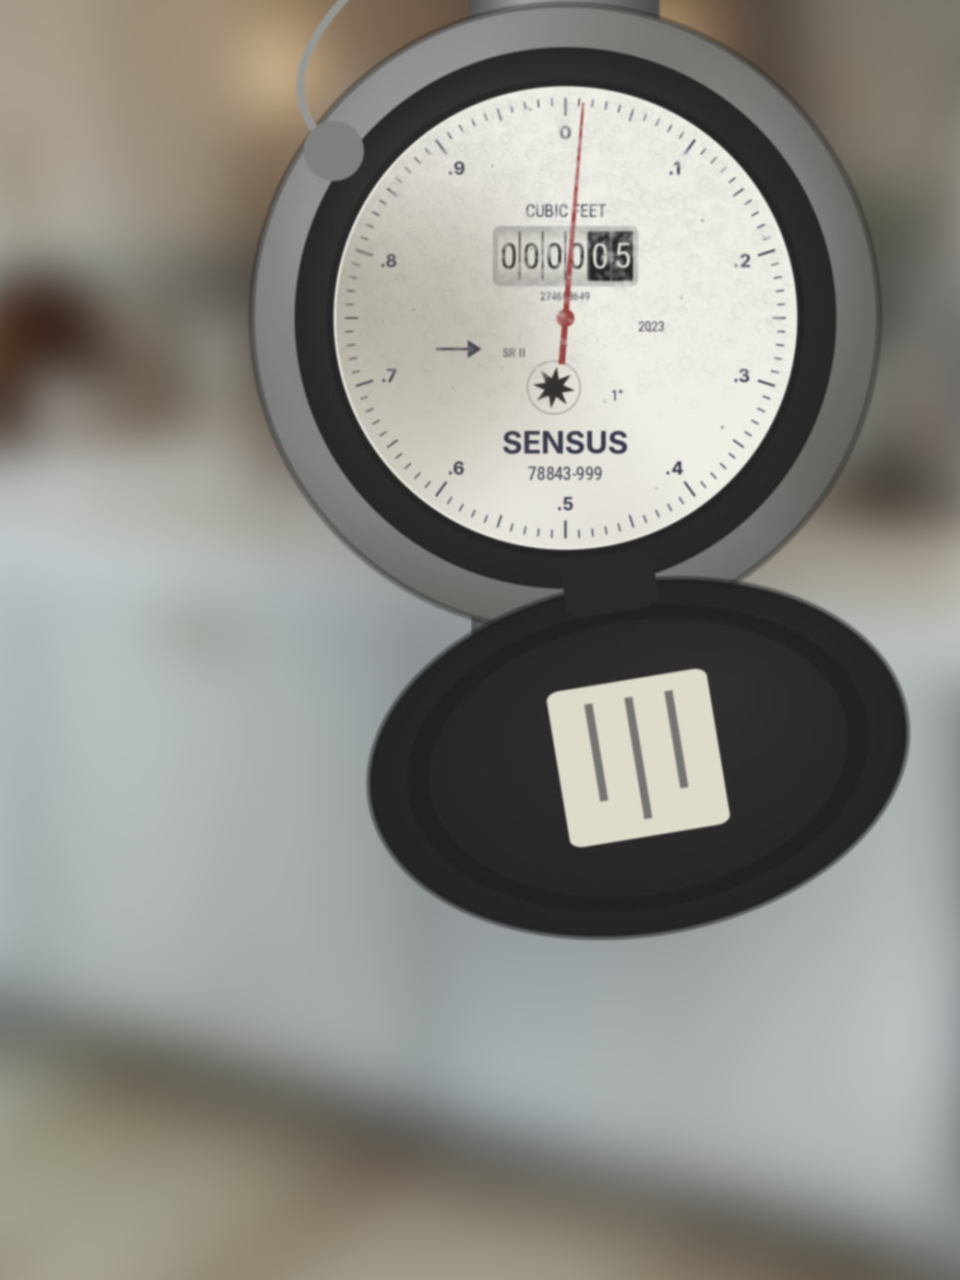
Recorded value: 5.01,ft³
